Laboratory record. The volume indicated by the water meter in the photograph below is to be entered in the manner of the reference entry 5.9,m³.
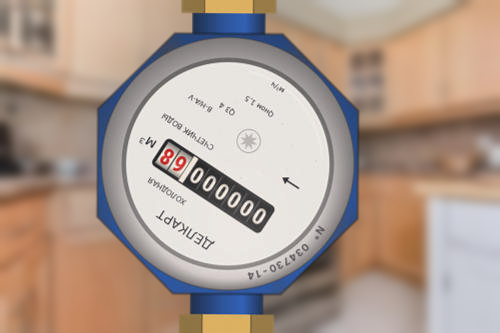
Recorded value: 0.68,m³
